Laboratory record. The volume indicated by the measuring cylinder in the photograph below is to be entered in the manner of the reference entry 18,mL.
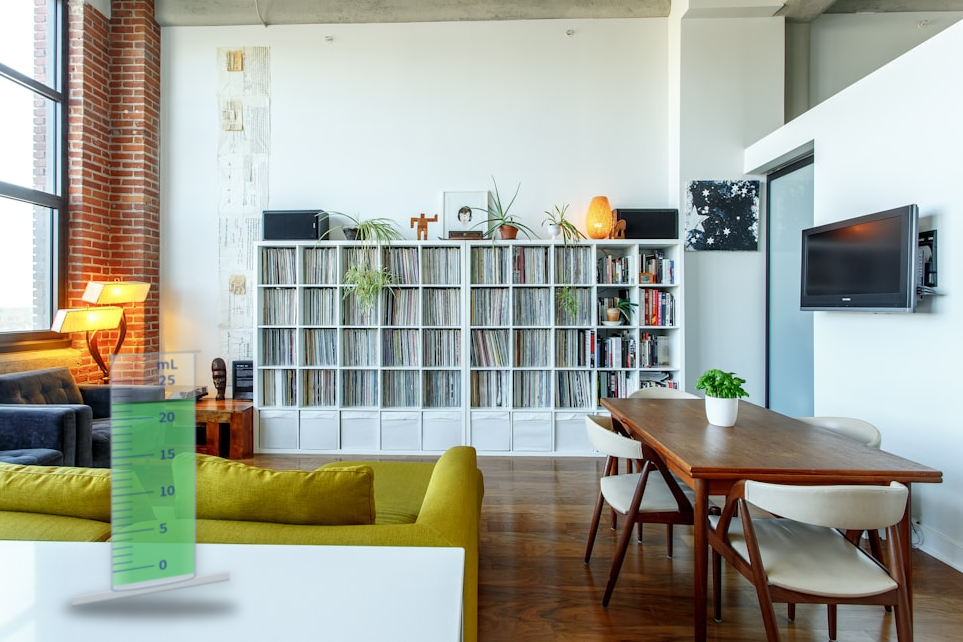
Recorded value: 22,mL
